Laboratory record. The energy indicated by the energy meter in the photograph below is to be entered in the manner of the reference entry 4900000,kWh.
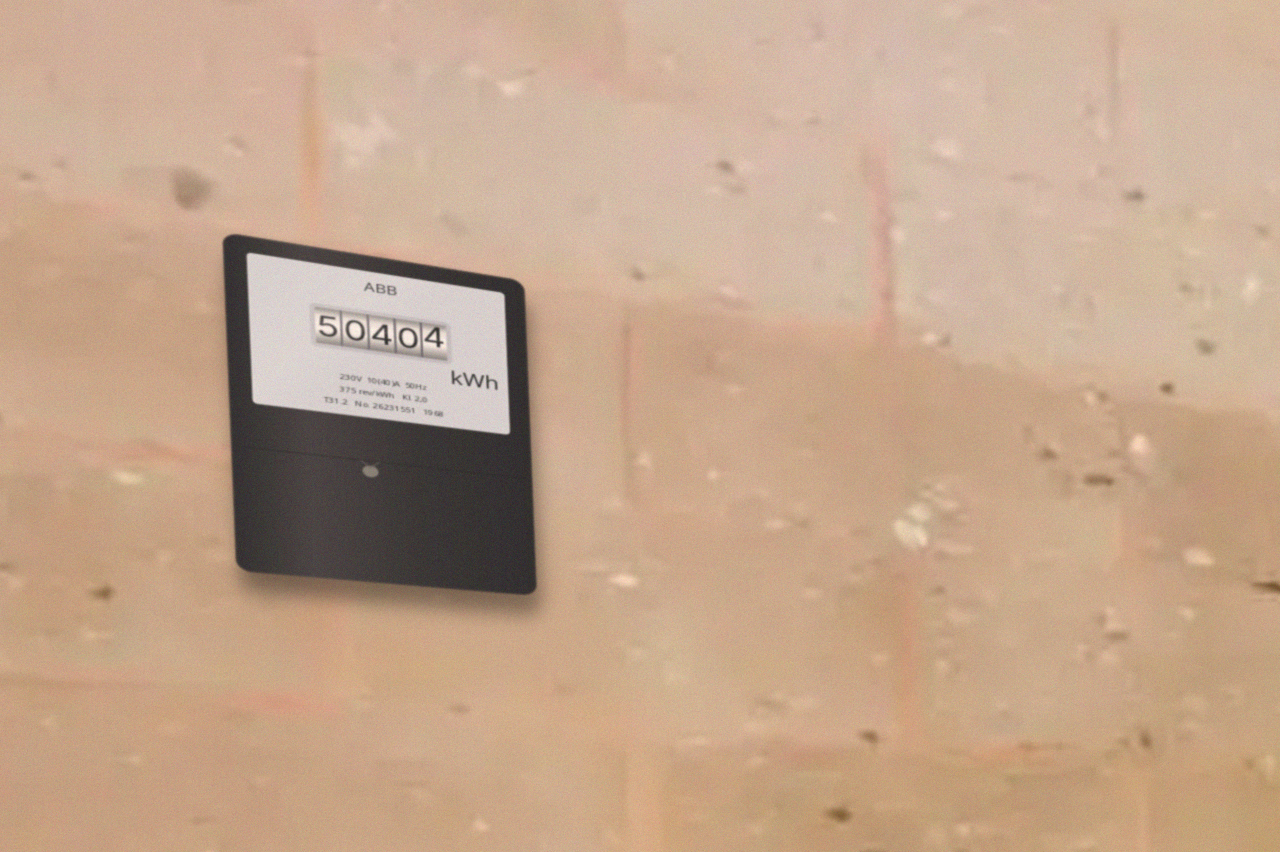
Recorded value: 50404,kWh
